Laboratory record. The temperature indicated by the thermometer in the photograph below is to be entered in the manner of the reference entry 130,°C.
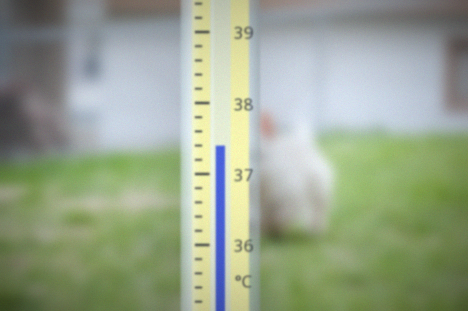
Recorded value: 37.4,°C
